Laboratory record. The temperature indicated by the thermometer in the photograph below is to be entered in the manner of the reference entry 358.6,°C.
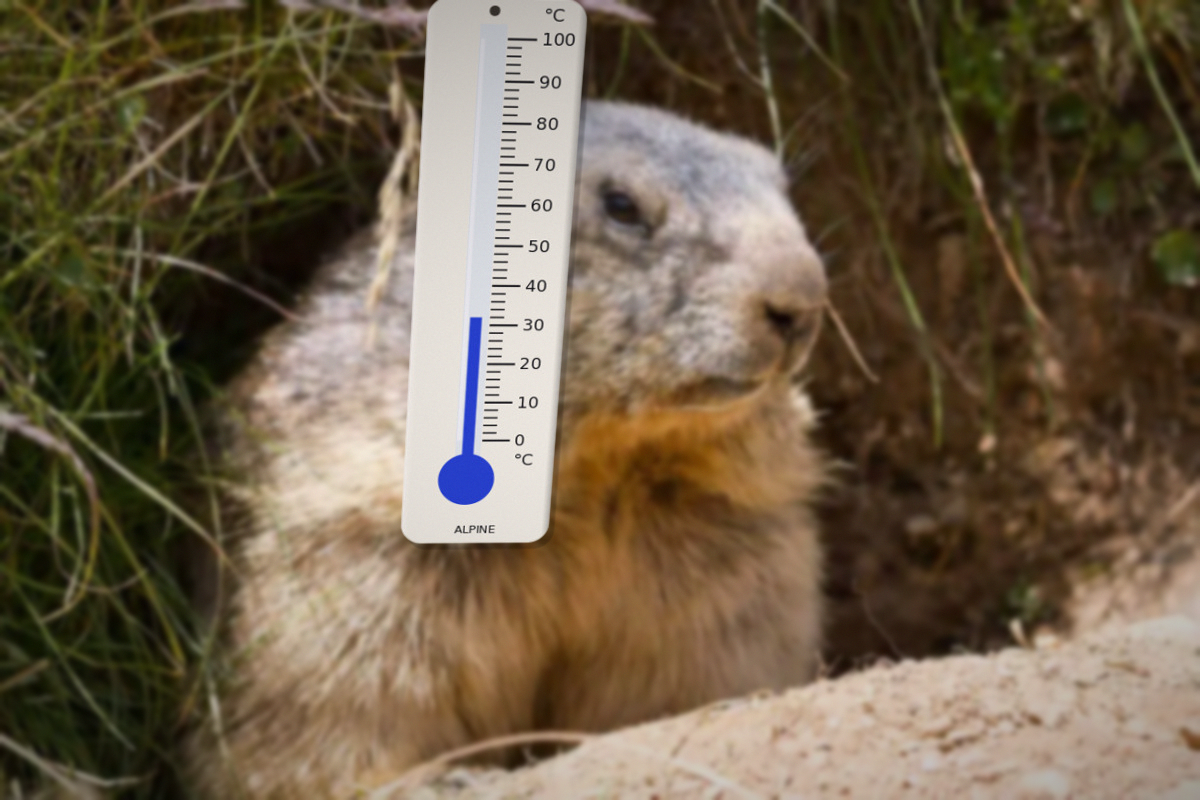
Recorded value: 32,°C
